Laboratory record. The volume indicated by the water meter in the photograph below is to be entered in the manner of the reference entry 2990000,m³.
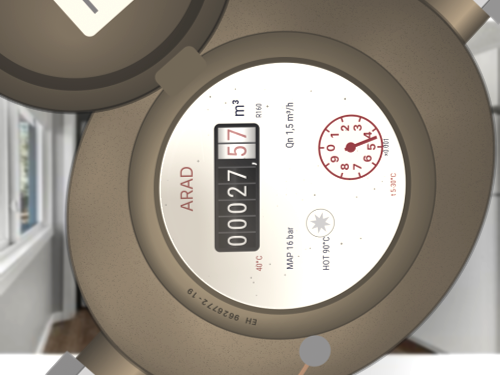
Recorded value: 27.574,m³
